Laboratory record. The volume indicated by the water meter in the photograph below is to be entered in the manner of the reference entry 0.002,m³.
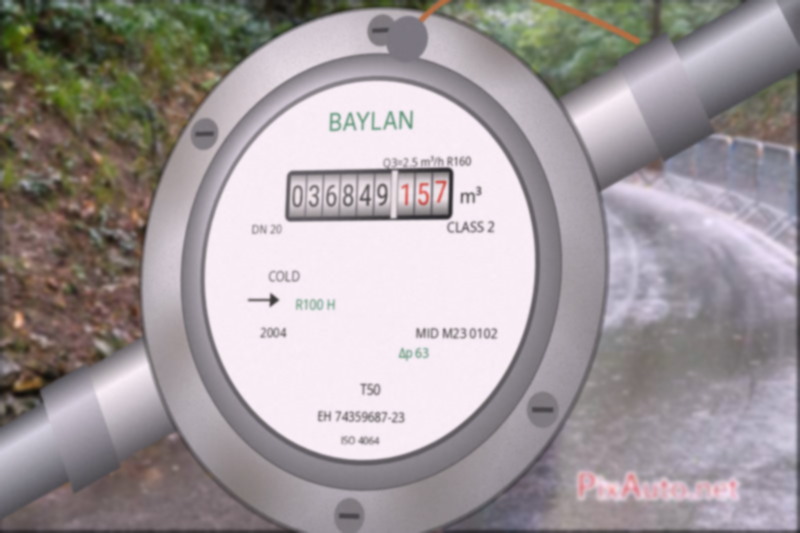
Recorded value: 36849.157,m³
